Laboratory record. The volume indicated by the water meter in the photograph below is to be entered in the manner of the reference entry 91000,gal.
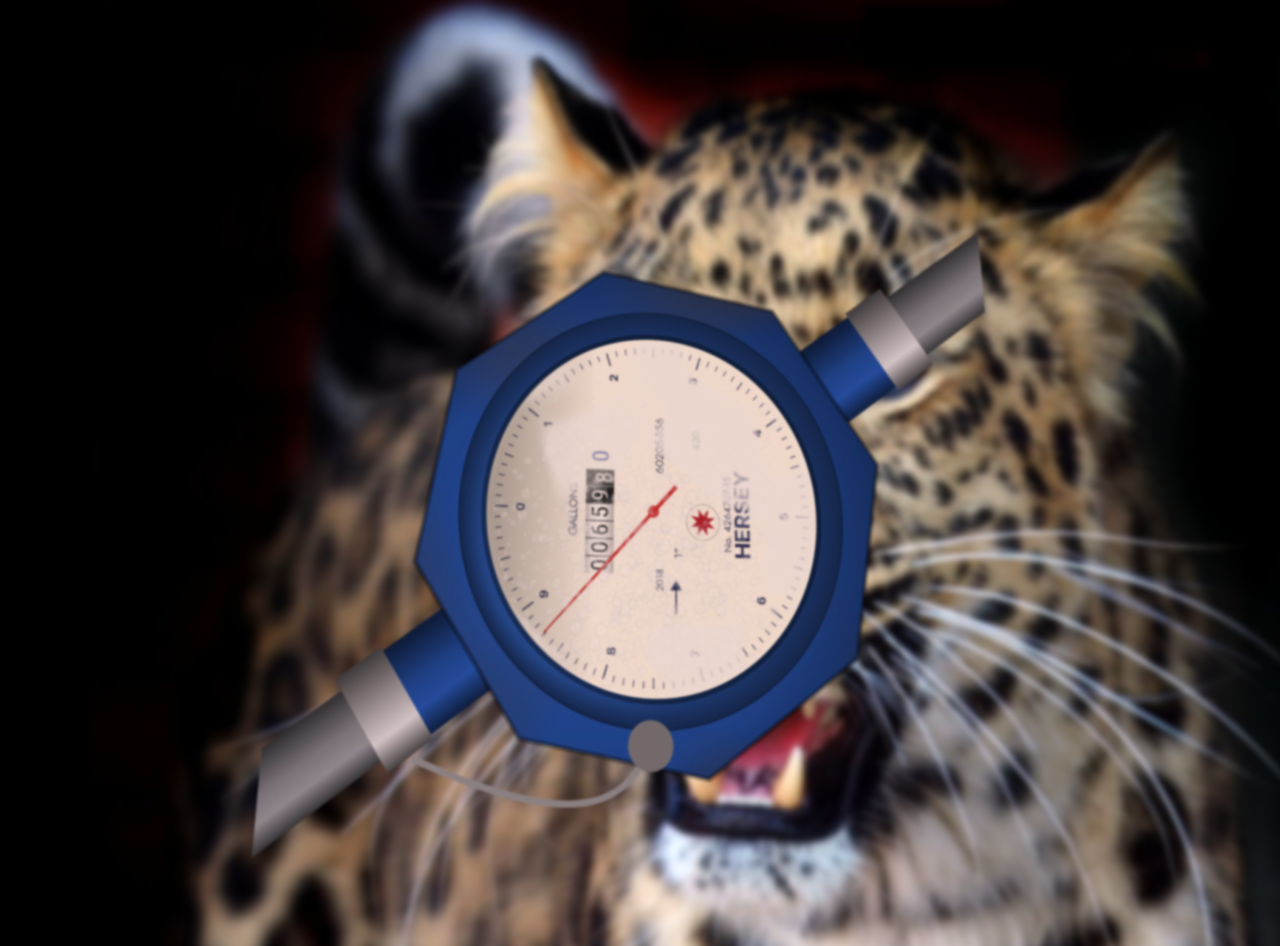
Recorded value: 65978.7,gal
